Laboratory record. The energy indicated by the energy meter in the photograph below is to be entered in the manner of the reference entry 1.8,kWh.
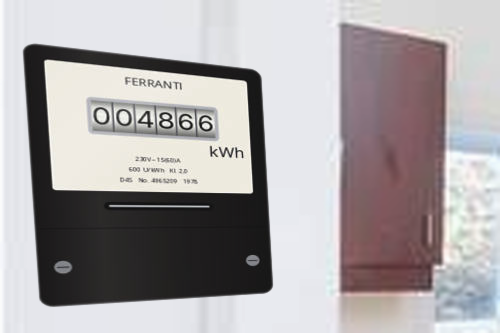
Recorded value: 4866,kWh
